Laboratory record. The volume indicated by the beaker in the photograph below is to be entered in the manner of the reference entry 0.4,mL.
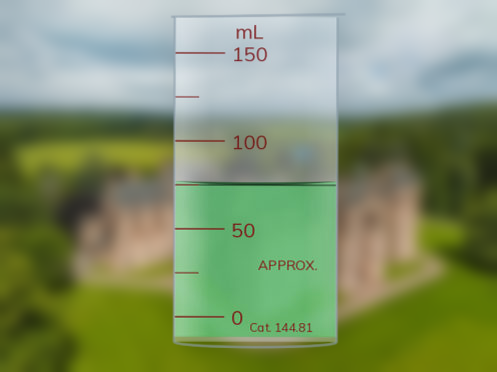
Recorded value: 75,mL
